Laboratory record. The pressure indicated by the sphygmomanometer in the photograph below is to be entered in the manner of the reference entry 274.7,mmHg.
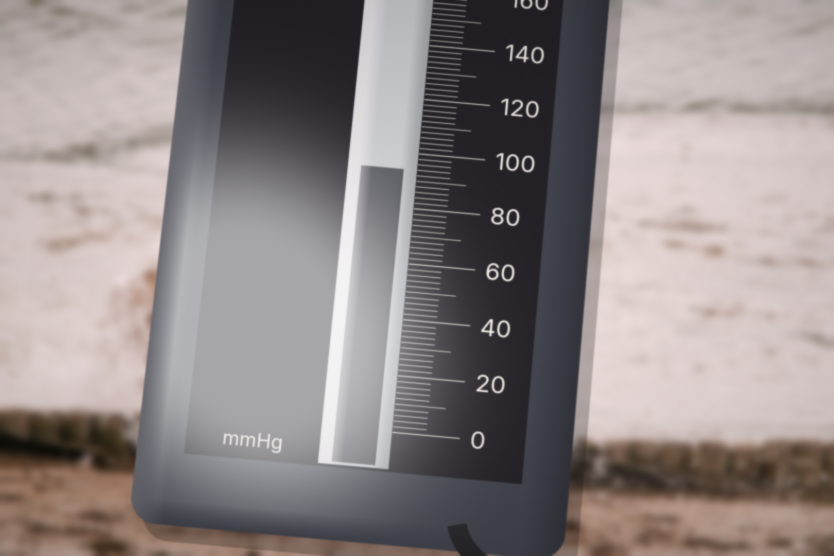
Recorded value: 94,mmHg
